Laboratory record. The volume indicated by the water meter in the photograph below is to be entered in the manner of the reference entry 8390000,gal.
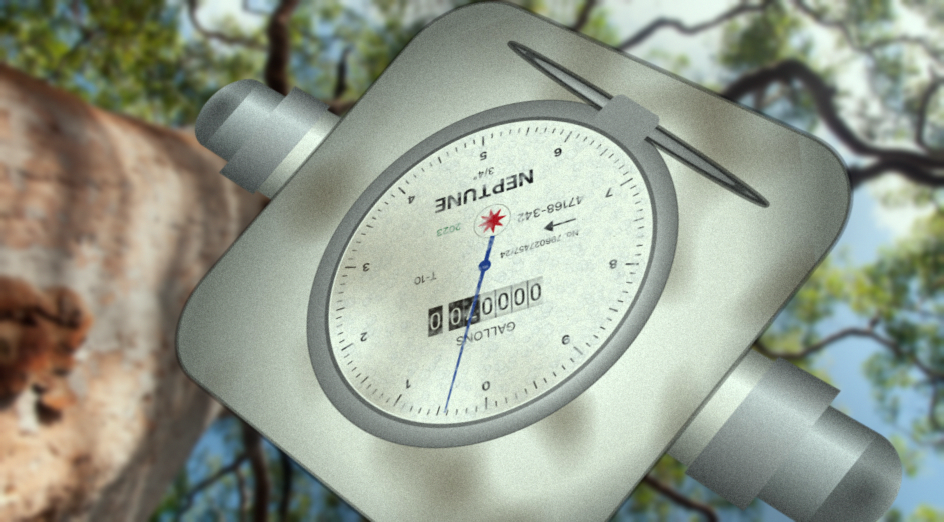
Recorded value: 700.4,gal
